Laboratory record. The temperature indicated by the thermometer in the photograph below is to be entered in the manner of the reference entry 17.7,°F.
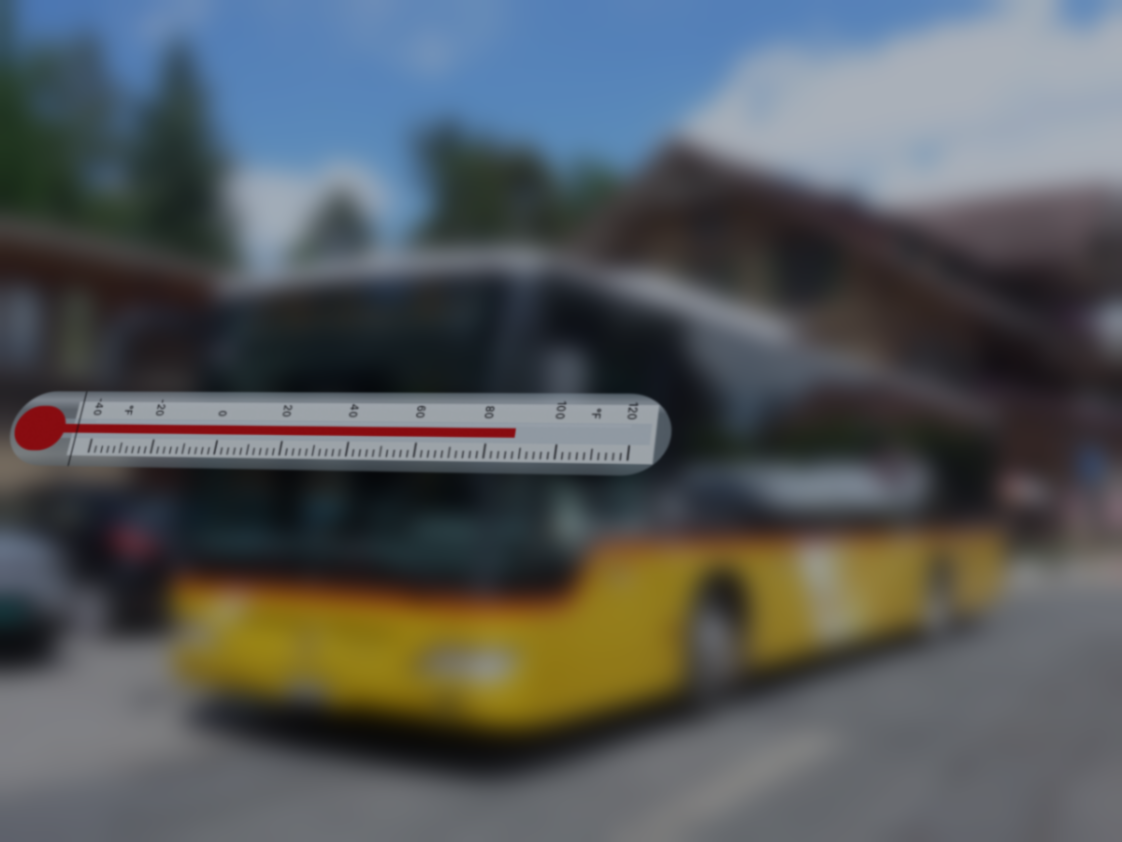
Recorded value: 88,°F
